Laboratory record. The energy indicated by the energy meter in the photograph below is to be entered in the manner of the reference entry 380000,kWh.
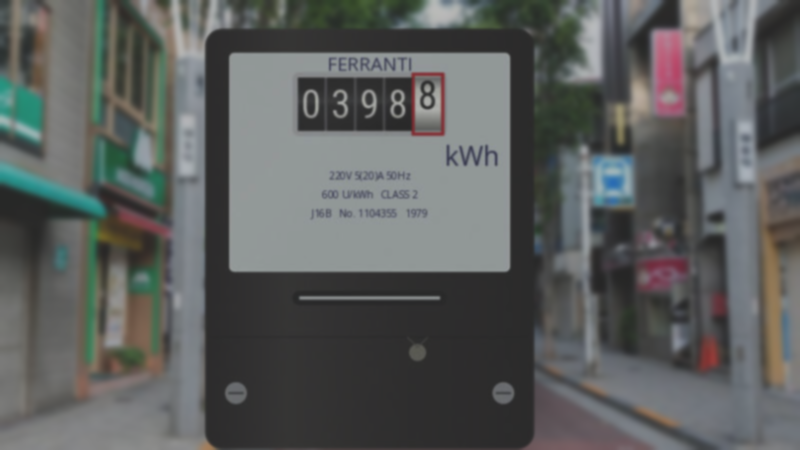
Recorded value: 398.8,kWh
